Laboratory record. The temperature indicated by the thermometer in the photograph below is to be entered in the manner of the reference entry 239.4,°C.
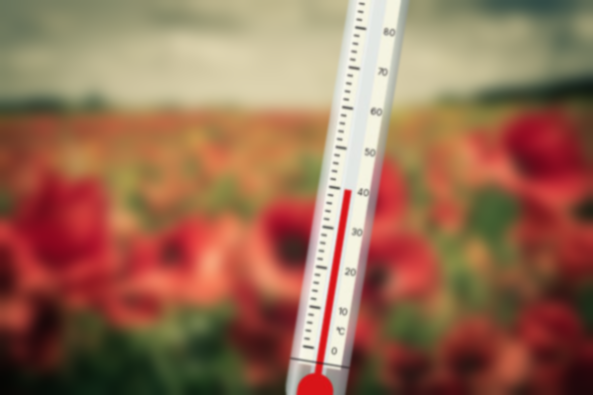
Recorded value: 40,°C
